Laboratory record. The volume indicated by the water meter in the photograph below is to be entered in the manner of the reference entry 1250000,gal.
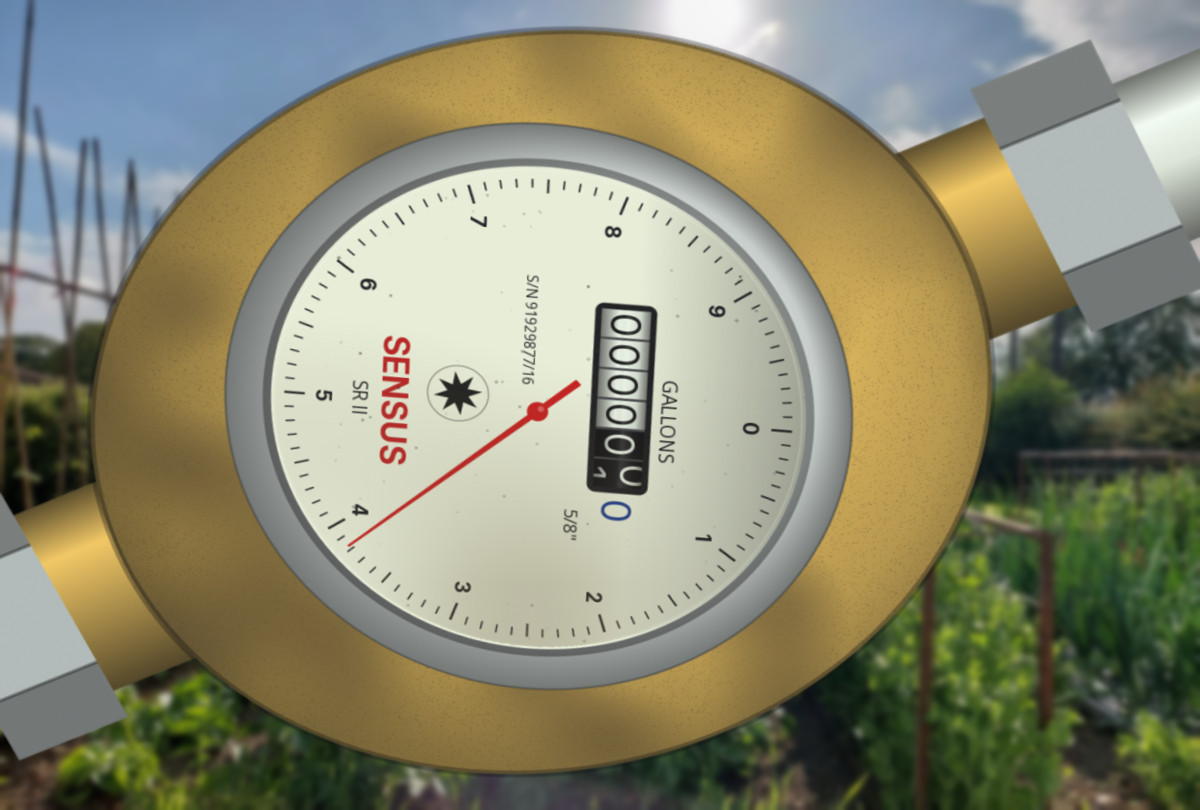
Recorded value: 3.8,gal
